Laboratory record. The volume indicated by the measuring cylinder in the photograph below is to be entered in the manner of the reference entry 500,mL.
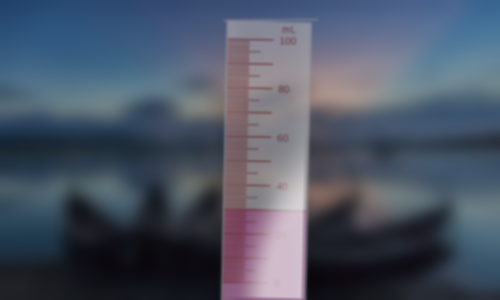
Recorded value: 30,mL
